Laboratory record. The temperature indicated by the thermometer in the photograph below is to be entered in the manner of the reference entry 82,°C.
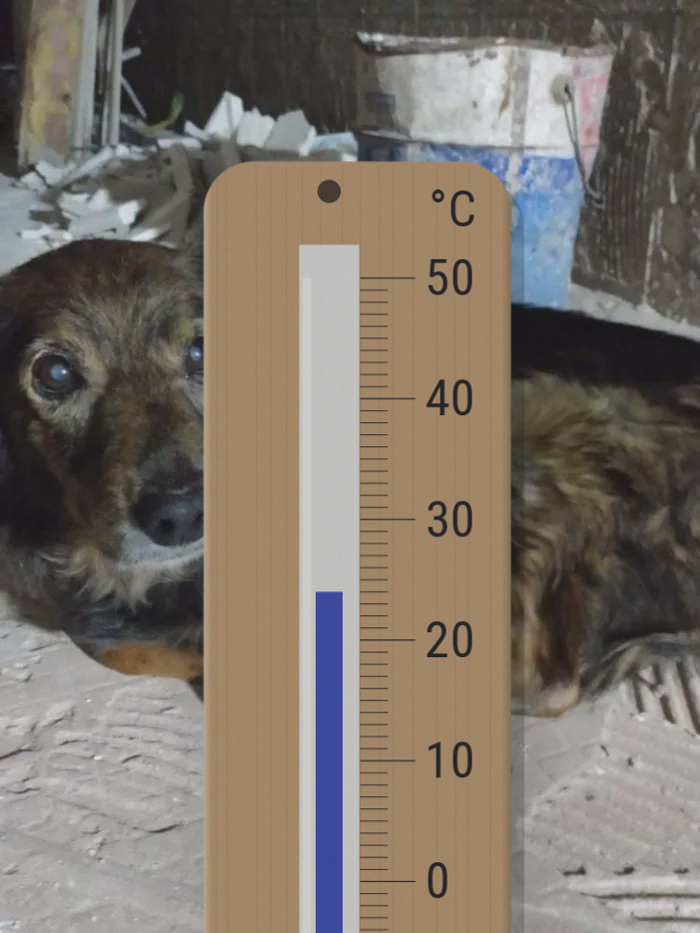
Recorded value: 24,°C
